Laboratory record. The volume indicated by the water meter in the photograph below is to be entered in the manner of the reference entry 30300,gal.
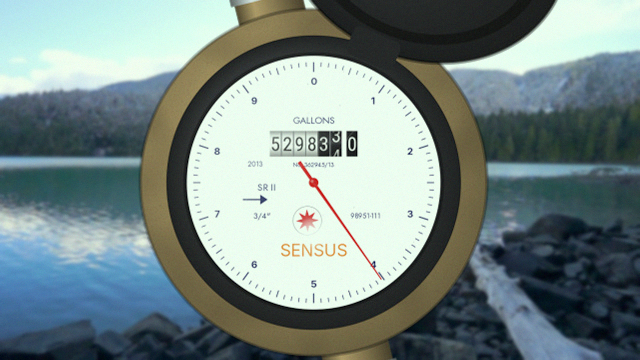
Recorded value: 5298334.0,gal
